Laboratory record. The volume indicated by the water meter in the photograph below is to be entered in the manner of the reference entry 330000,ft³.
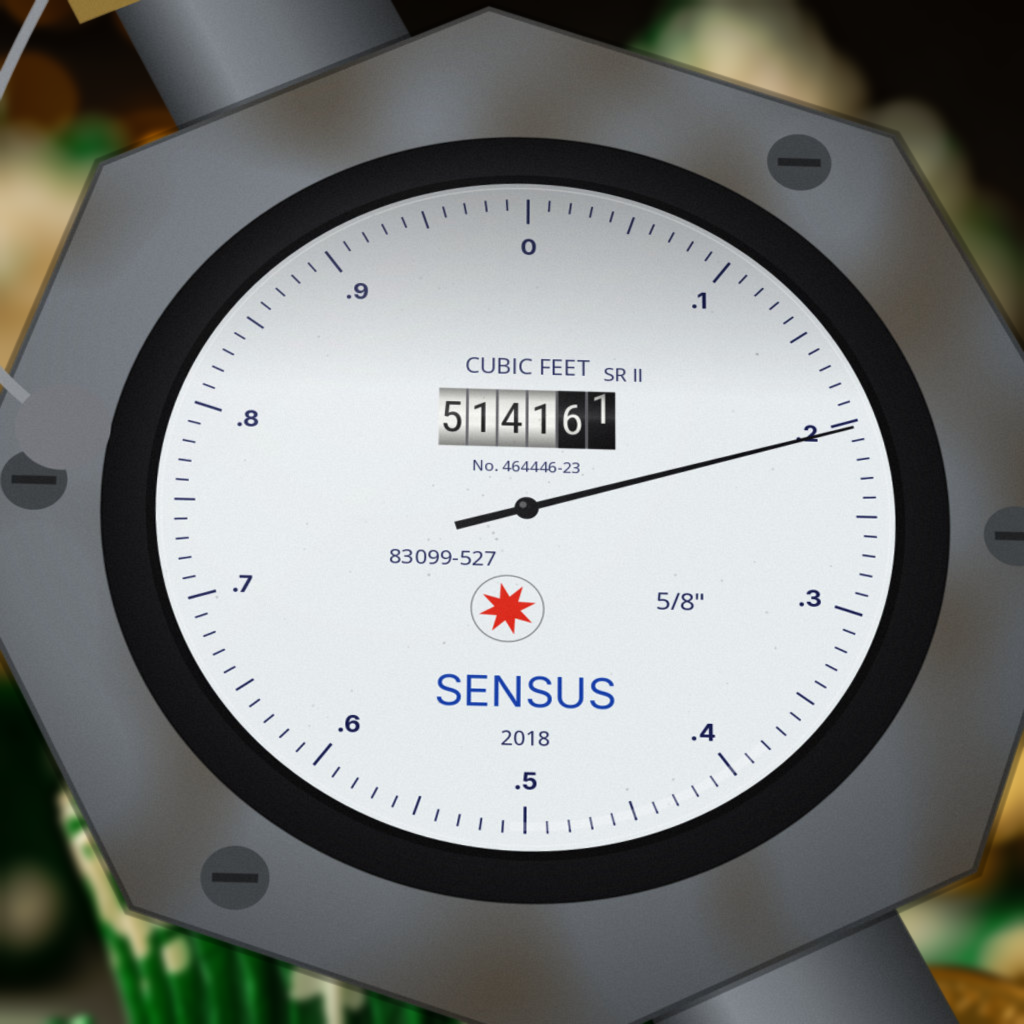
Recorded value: 514161.20,ft³
